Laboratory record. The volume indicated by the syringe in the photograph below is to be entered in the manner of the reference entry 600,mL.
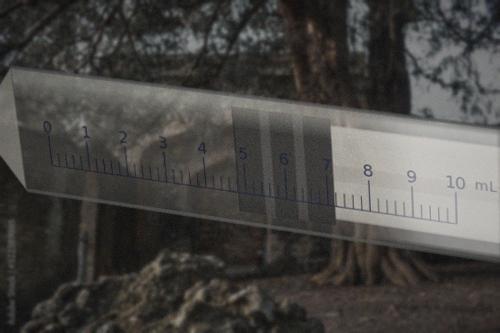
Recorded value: 4.8,mL
